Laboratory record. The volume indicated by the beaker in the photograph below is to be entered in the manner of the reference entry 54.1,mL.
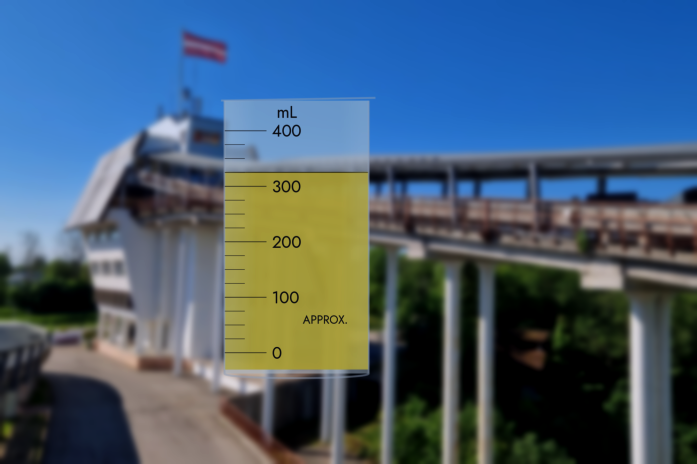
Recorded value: 325,mL
